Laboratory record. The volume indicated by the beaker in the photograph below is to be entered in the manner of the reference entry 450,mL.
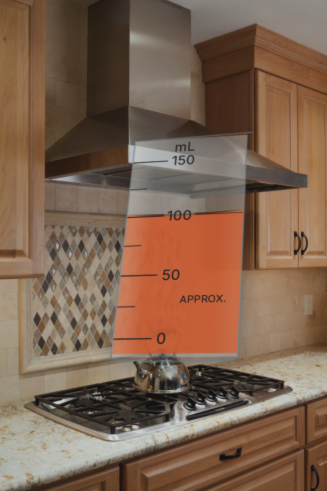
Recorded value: 100,mL
